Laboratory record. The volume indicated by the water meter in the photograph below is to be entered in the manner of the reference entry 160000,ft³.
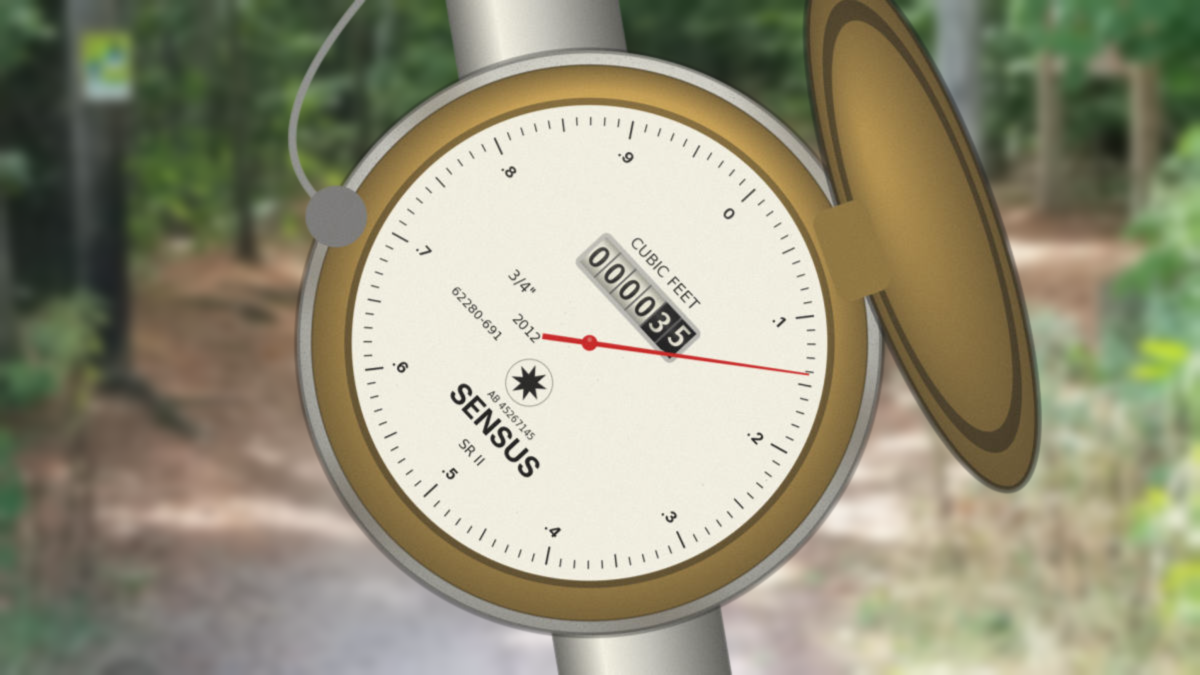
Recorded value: 35.14,ft³
